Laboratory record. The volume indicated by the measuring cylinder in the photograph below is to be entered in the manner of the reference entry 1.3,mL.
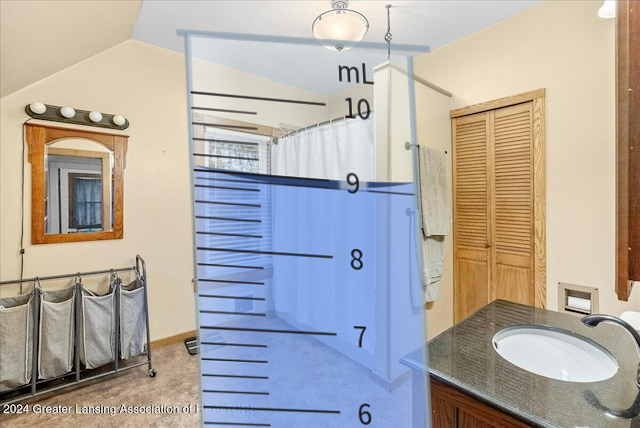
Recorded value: 8.9,mL
